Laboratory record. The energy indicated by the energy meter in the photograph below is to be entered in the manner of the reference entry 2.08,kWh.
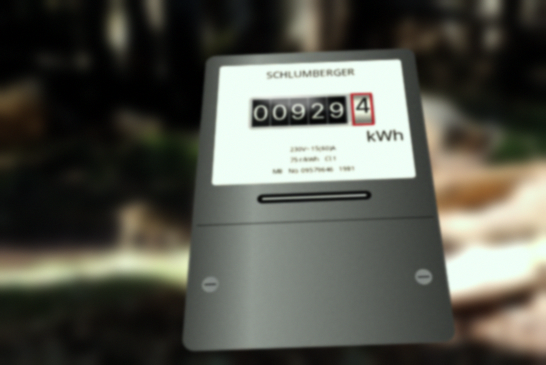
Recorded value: 929.4,kWh
